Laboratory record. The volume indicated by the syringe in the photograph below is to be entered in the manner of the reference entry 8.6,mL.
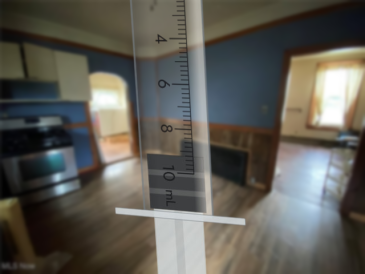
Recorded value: 9.2,mL
